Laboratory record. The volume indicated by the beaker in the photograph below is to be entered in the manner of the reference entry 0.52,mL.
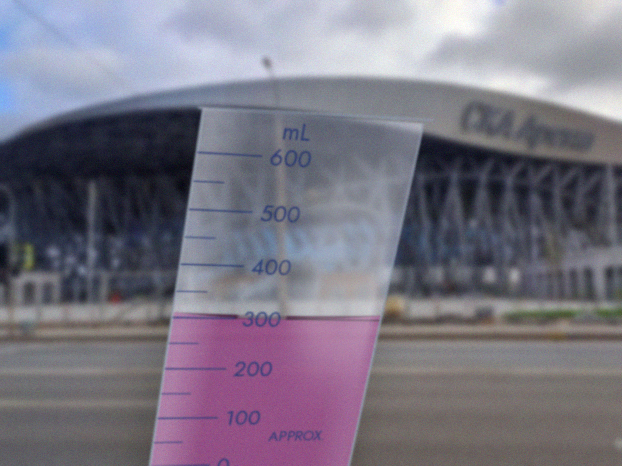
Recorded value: 300,mL
